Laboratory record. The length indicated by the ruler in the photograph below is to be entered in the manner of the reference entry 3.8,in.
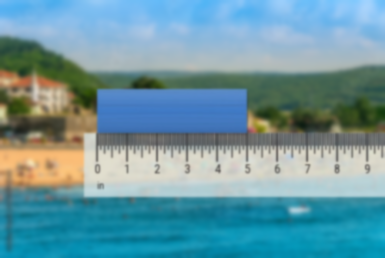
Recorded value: 5,in
